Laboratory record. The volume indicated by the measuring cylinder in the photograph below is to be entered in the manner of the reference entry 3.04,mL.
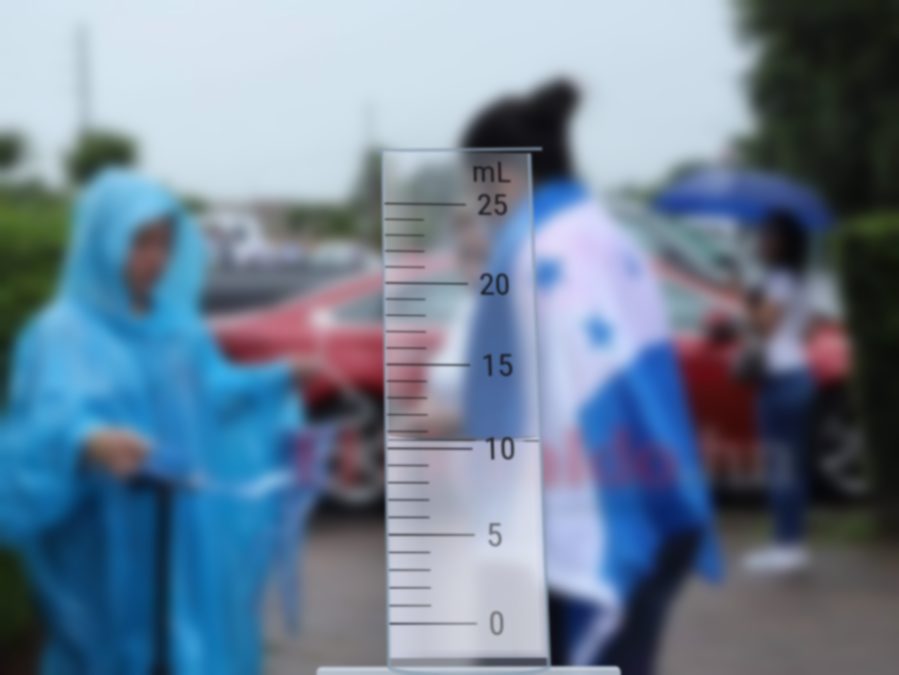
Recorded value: 10.5,mL
